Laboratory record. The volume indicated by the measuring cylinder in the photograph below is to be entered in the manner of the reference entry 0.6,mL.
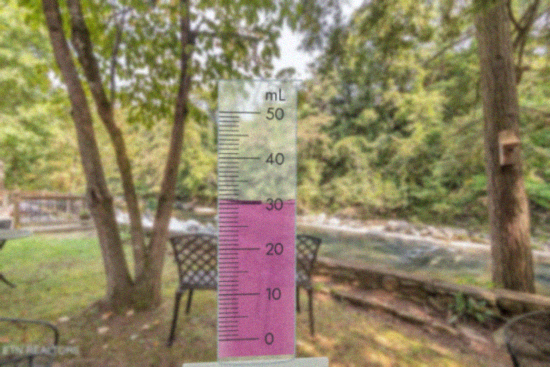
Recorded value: 30,mL
